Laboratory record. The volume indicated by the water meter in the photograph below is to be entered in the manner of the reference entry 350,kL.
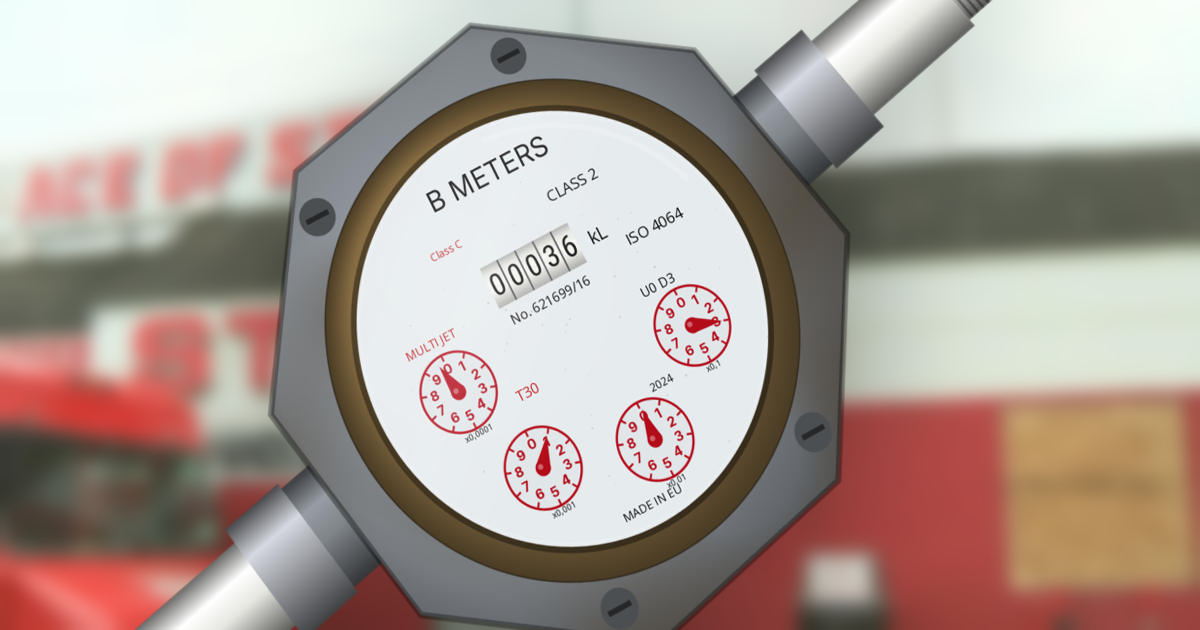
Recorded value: 36.3009,kL
